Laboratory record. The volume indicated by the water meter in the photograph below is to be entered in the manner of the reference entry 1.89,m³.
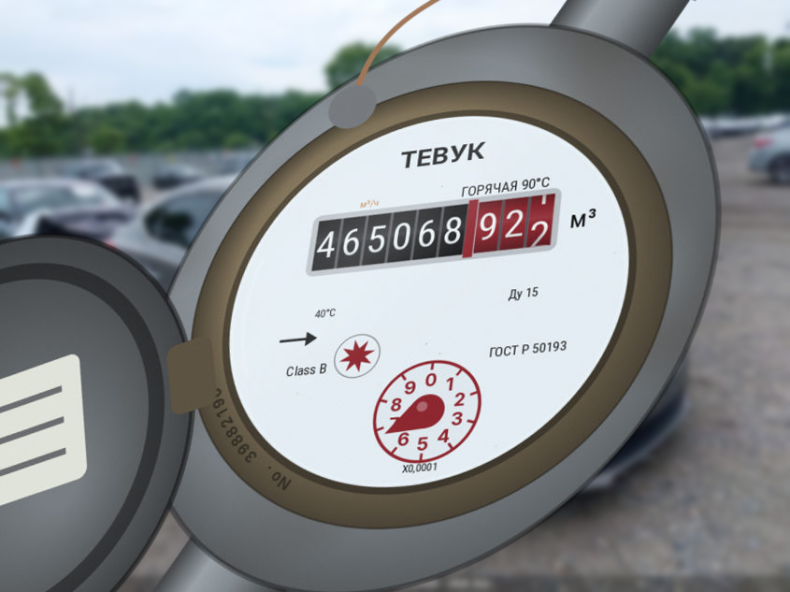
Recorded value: 465068.9216,m³
